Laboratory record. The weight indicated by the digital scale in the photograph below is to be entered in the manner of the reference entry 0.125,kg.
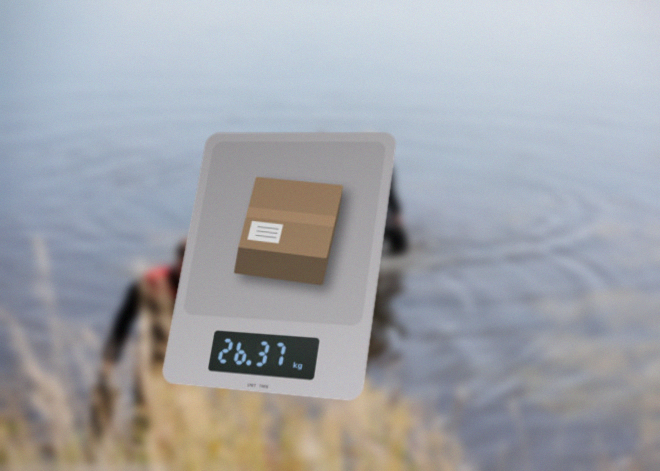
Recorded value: 26.37,kg
